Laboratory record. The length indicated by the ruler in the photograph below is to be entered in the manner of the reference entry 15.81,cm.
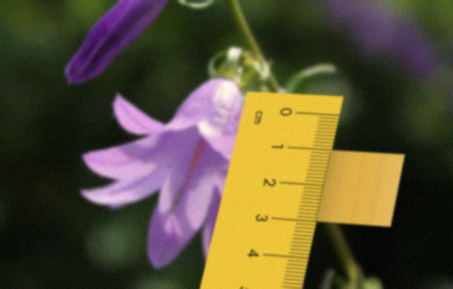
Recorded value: 2,cm
